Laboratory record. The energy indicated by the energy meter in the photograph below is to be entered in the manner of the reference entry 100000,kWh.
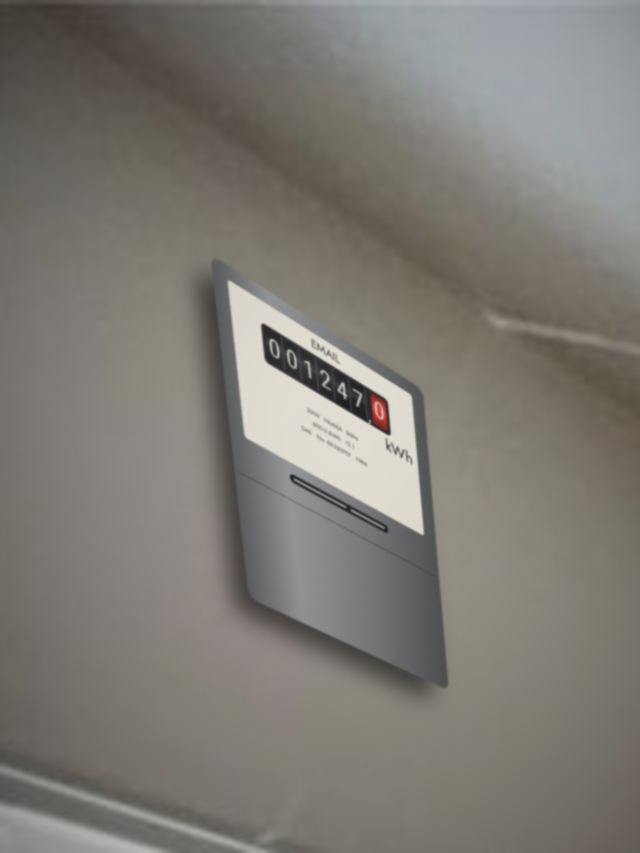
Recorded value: 1247.0,kWh
